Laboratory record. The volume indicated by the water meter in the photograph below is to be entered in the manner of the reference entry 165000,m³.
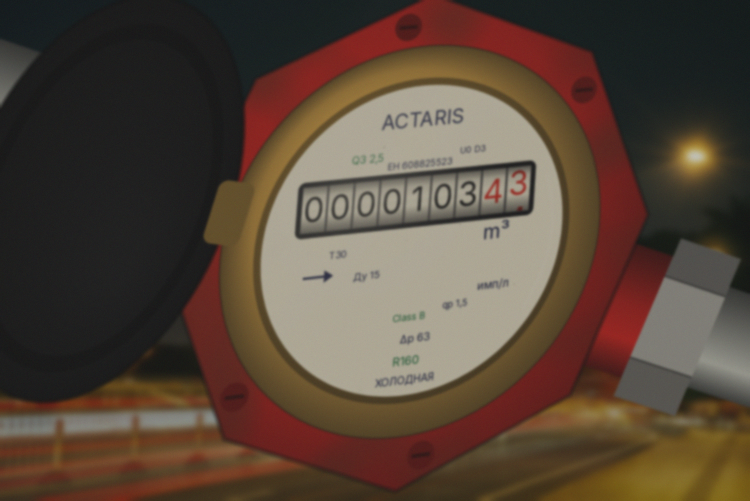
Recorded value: 103.43,m³
